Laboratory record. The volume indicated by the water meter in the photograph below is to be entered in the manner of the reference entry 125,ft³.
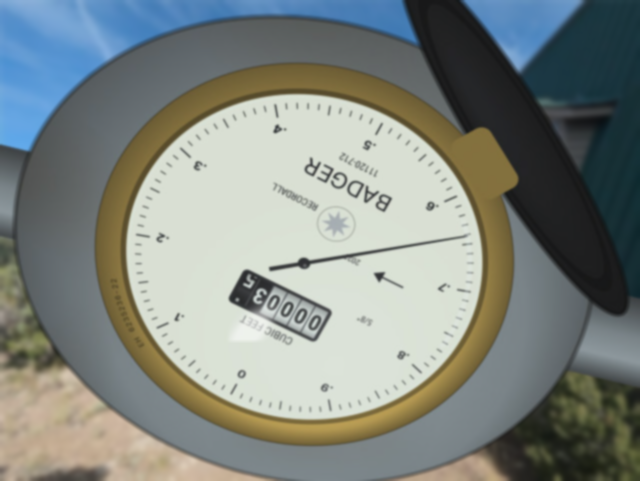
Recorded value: 34.64,ft³
